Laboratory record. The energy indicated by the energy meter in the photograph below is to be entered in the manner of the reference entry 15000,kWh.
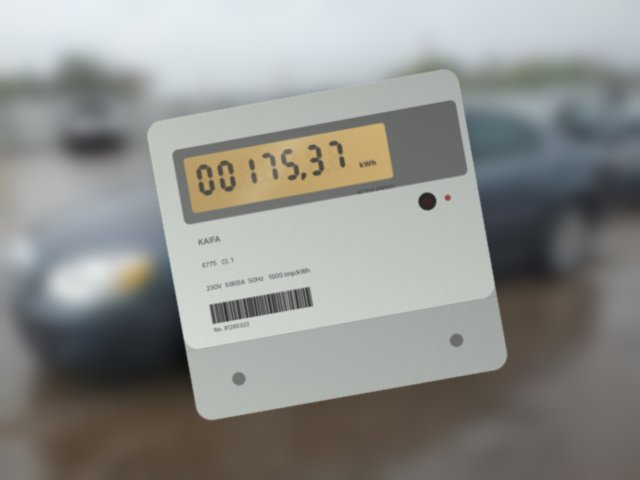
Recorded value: 175.37,kWh
